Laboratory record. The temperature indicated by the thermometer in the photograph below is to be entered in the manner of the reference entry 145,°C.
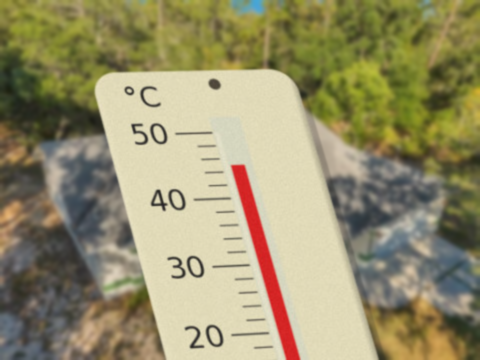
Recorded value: 45,°C
